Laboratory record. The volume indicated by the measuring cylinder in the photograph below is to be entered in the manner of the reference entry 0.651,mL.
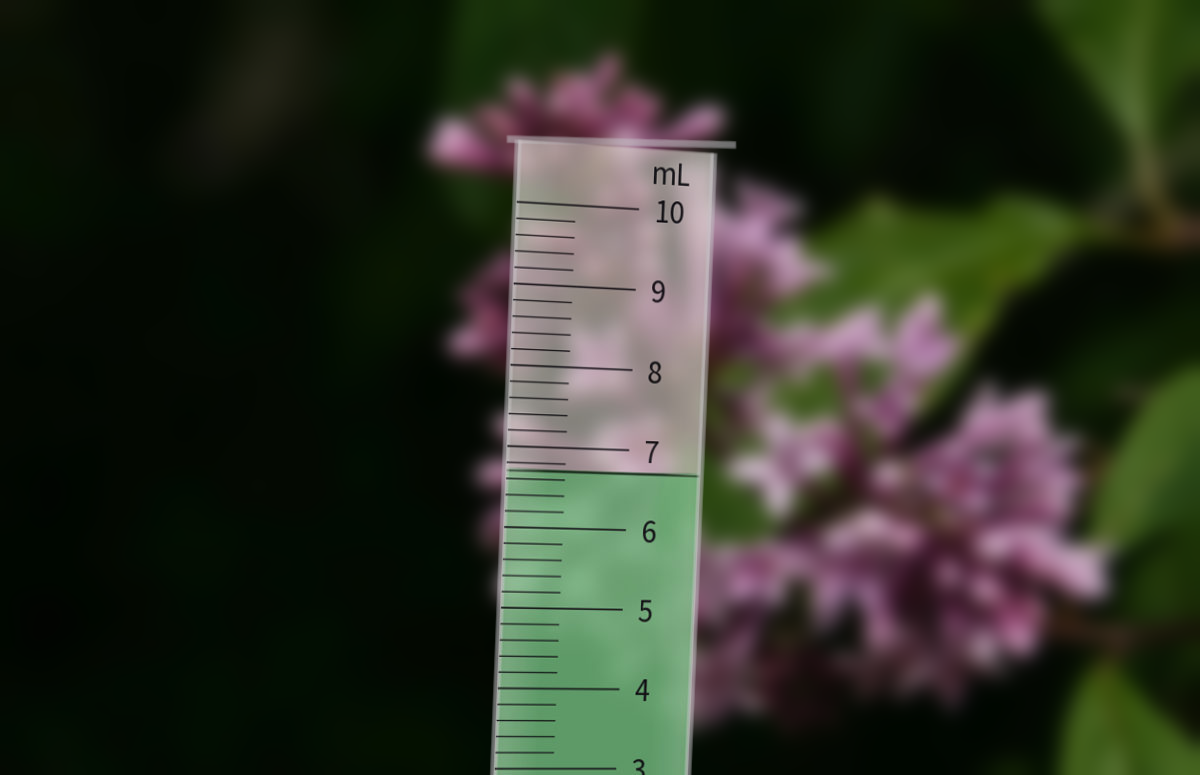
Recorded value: 6.7,mL
